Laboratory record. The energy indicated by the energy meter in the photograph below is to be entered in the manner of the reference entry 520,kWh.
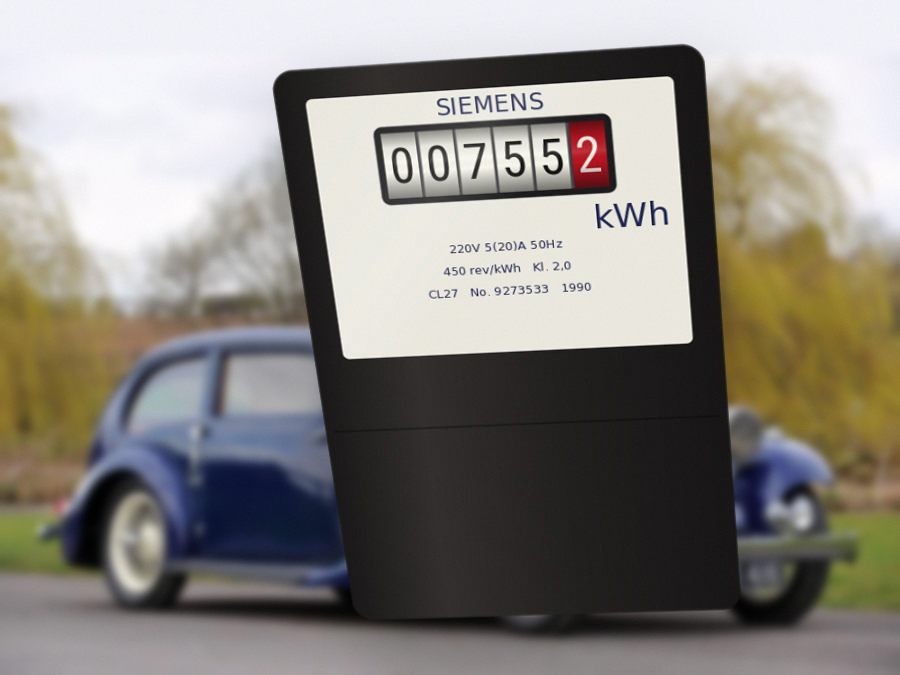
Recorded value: 755.2,kWh
